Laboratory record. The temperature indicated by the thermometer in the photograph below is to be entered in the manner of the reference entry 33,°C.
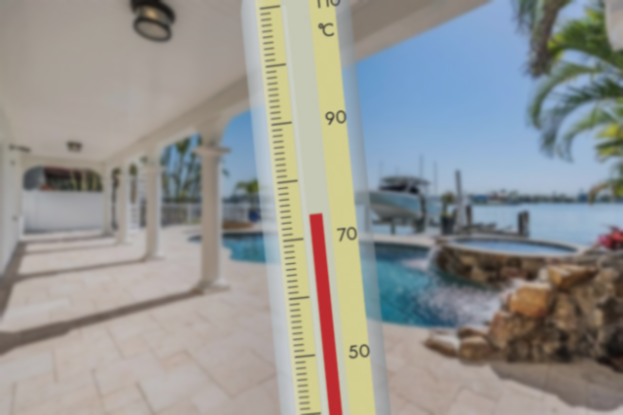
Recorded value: 74,°C
